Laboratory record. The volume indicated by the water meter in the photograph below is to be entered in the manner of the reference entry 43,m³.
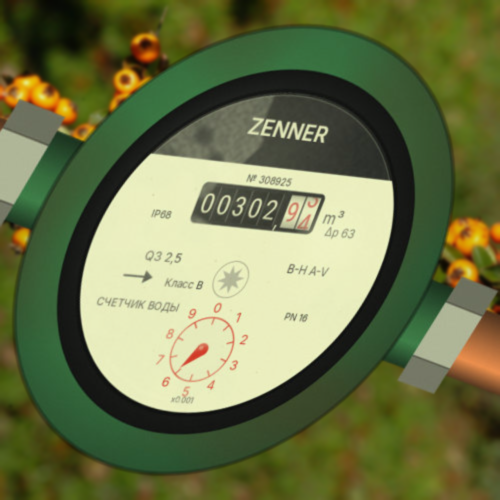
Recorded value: 302.936,m³
